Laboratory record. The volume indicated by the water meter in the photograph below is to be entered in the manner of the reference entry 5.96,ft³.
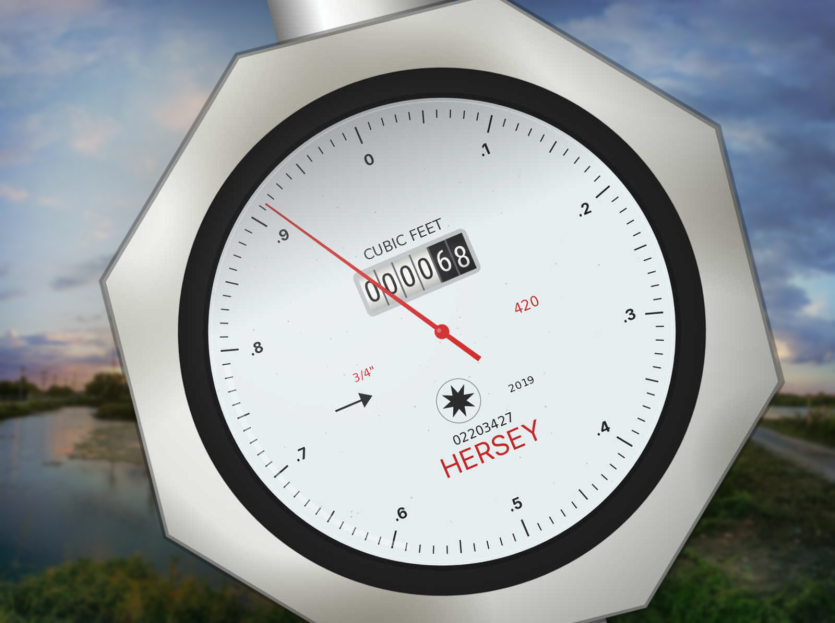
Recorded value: 67.91,ft³
